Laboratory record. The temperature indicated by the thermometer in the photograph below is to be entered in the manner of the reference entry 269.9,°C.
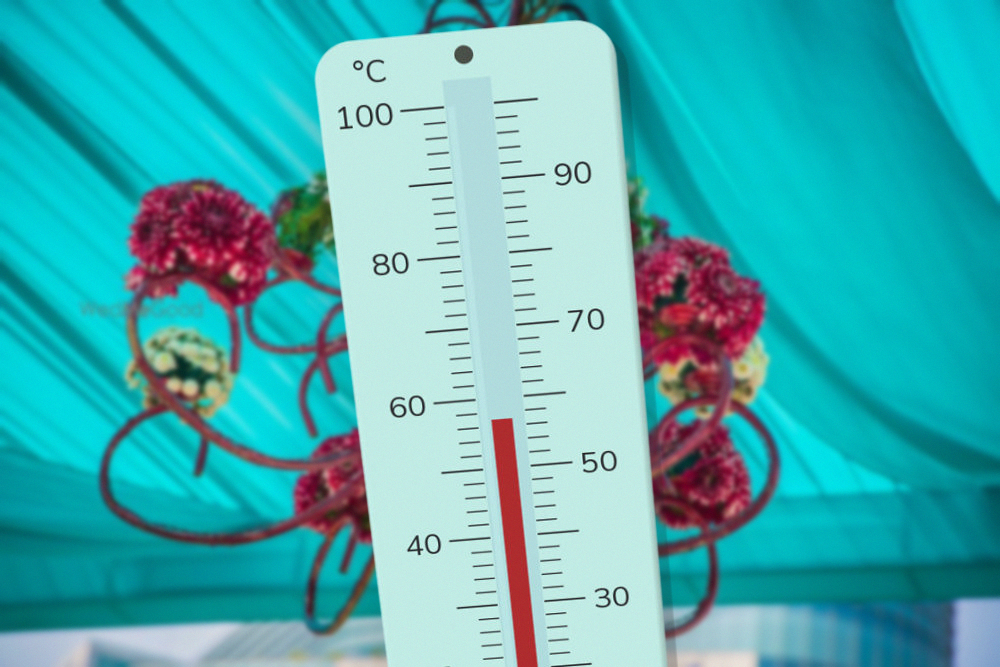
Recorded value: 57,°C
